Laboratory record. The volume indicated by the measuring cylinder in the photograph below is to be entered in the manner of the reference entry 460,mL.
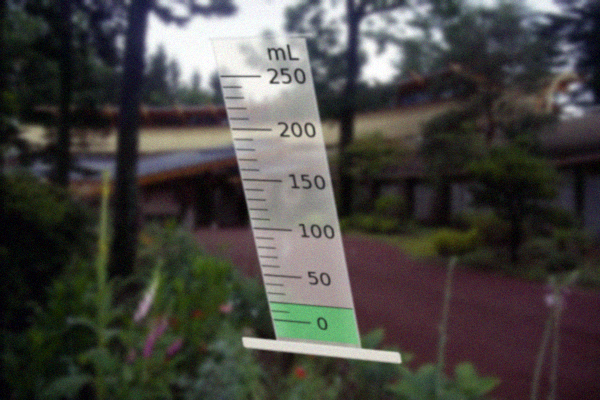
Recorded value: 20,mL
